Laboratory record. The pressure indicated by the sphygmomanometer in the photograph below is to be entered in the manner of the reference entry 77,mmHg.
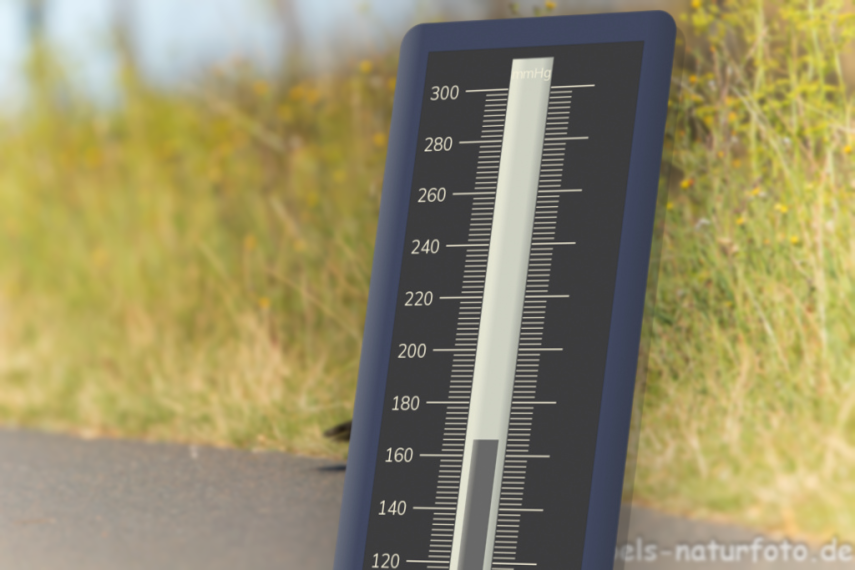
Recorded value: 166,mmHg
